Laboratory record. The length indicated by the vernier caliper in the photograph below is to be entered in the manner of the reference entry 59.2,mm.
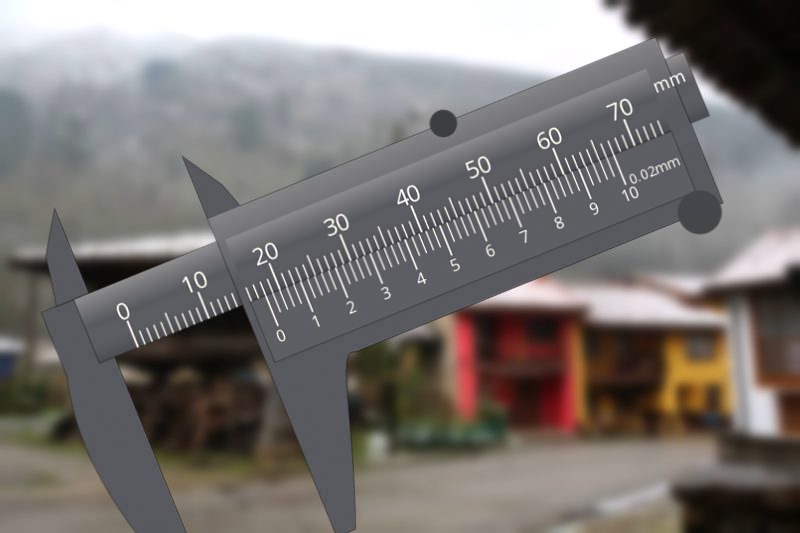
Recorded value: 18.0,mm
